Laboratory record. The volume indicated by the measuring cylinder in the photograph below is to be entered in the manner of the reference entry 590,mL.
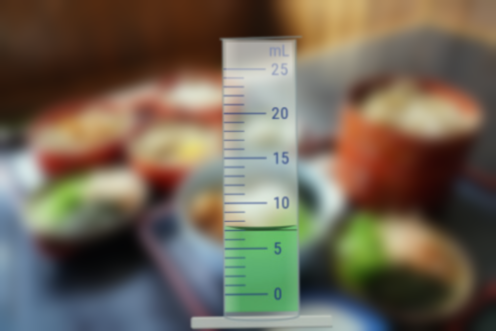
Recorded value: 7,mL
